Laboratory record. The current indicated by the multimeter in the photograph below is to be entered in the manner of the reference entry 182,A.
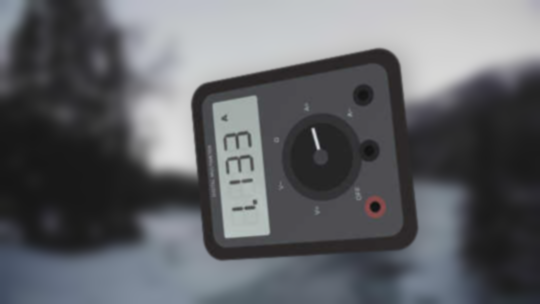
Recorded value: 1.133,A
